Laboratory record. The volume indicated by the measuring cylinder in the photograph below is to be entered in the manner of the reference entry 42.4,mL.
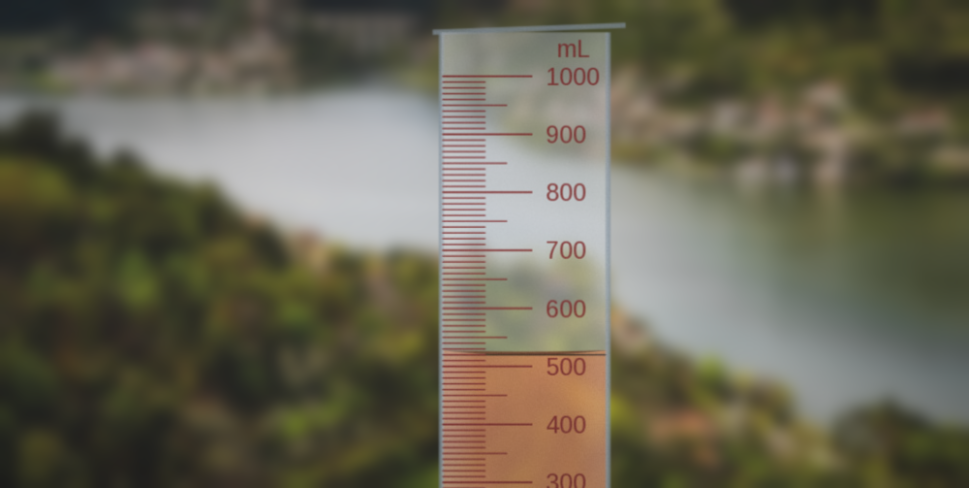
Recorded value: 520,mL
